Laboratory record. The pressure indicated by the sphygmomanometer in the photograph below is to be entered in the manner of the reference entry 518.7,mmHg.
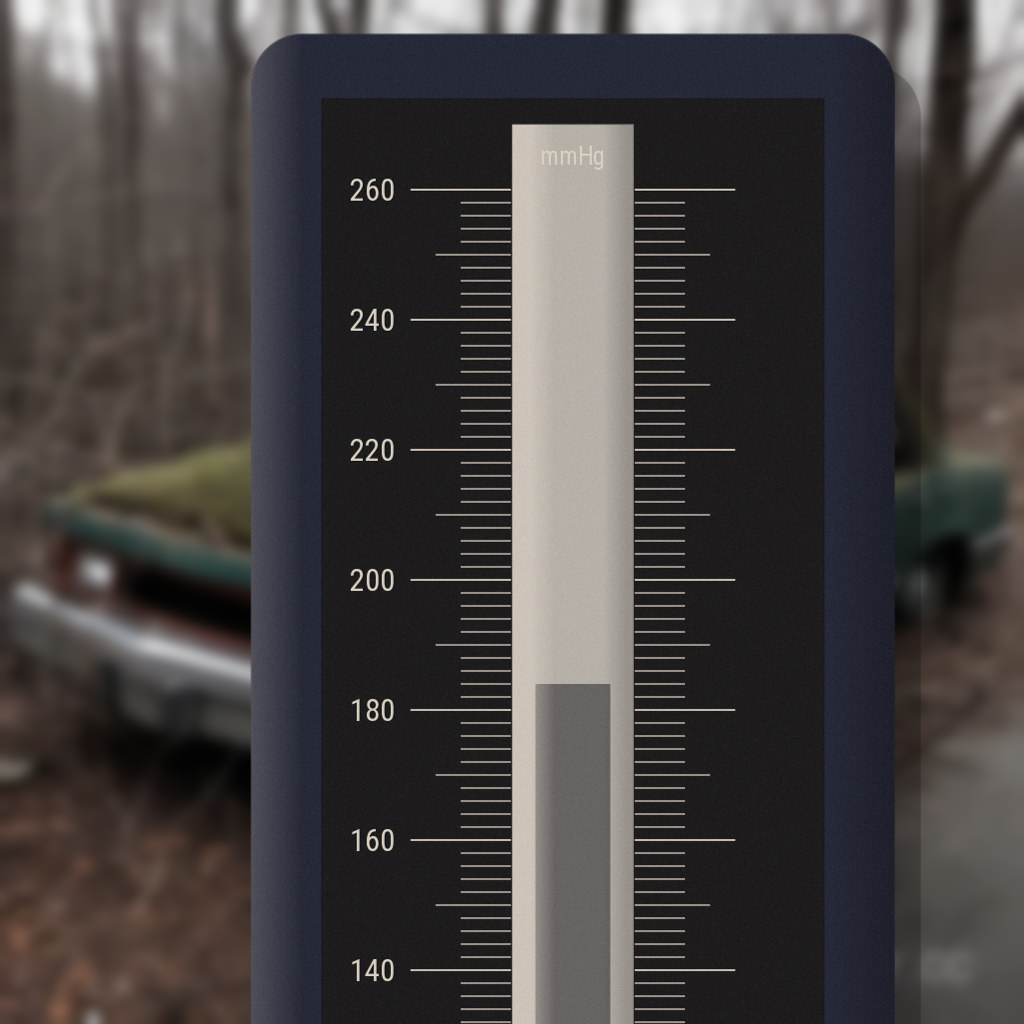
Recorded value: 184,mmHg
